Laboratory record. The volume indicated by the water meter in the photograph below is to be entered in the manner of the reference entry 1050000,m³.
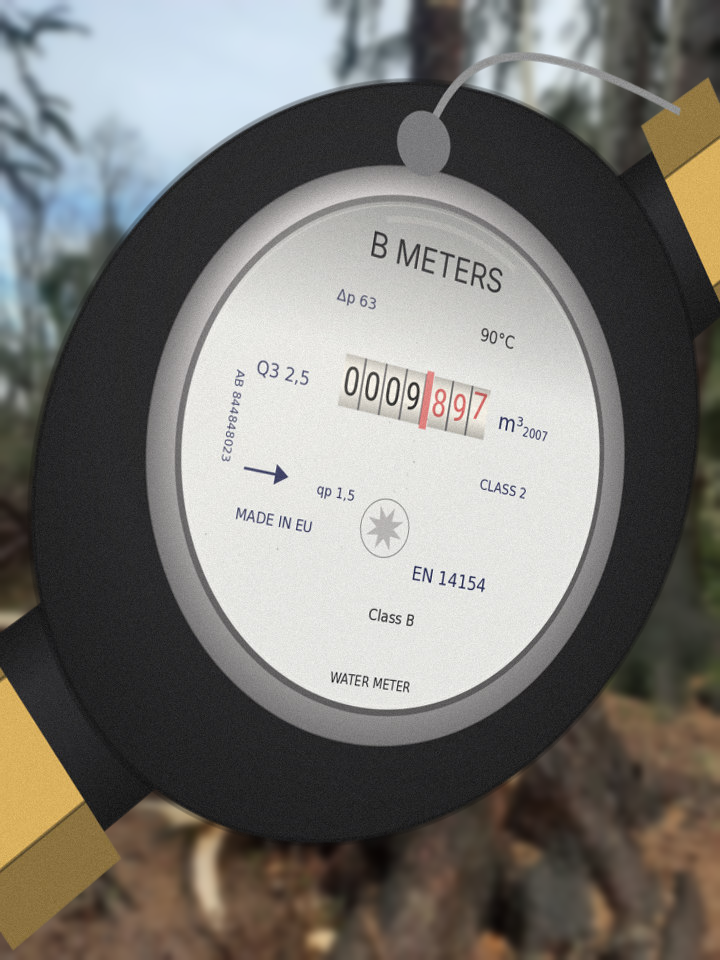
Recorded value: 9.897,m³
